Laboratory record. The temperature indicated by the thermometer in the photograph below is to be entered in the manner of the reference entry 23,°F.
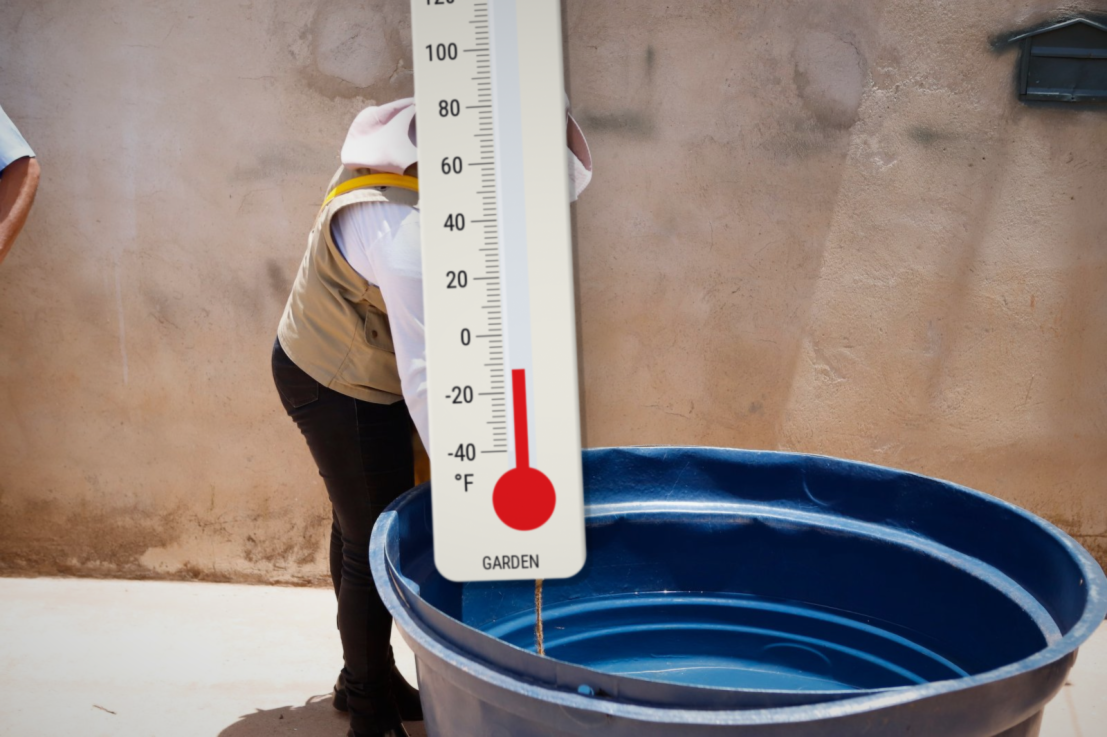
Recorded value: -12,°F
